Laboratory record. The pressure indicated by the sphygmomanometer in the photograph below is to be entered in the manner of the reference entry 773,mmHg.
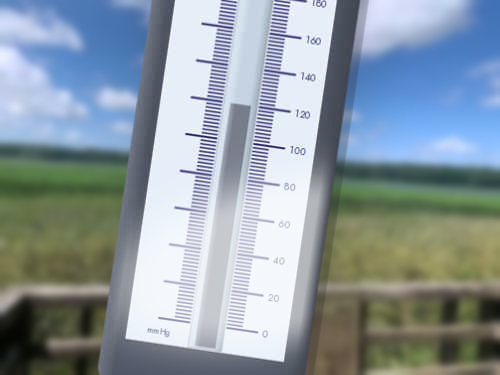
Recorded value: 120,mmHg
